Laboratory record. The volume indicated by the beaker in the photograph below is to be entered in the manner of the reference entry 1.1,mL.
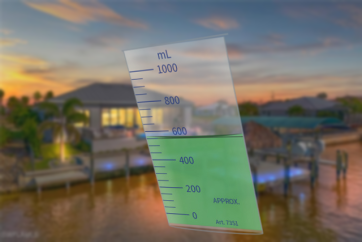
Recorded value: 550,mL
